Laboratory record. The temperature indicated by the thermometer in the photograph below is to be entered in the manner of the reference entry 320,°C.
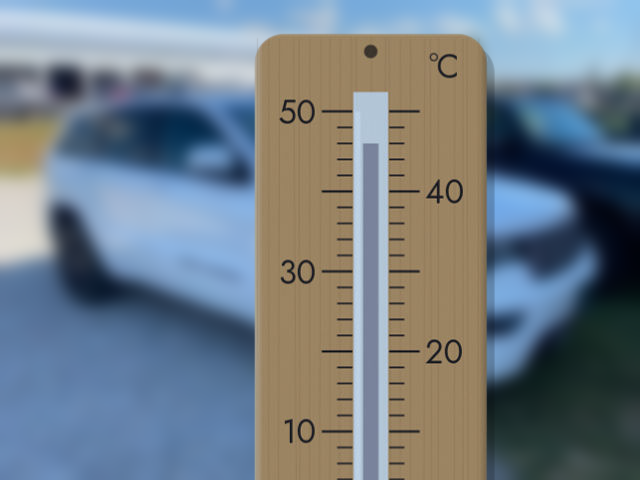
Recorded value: 46,°C
